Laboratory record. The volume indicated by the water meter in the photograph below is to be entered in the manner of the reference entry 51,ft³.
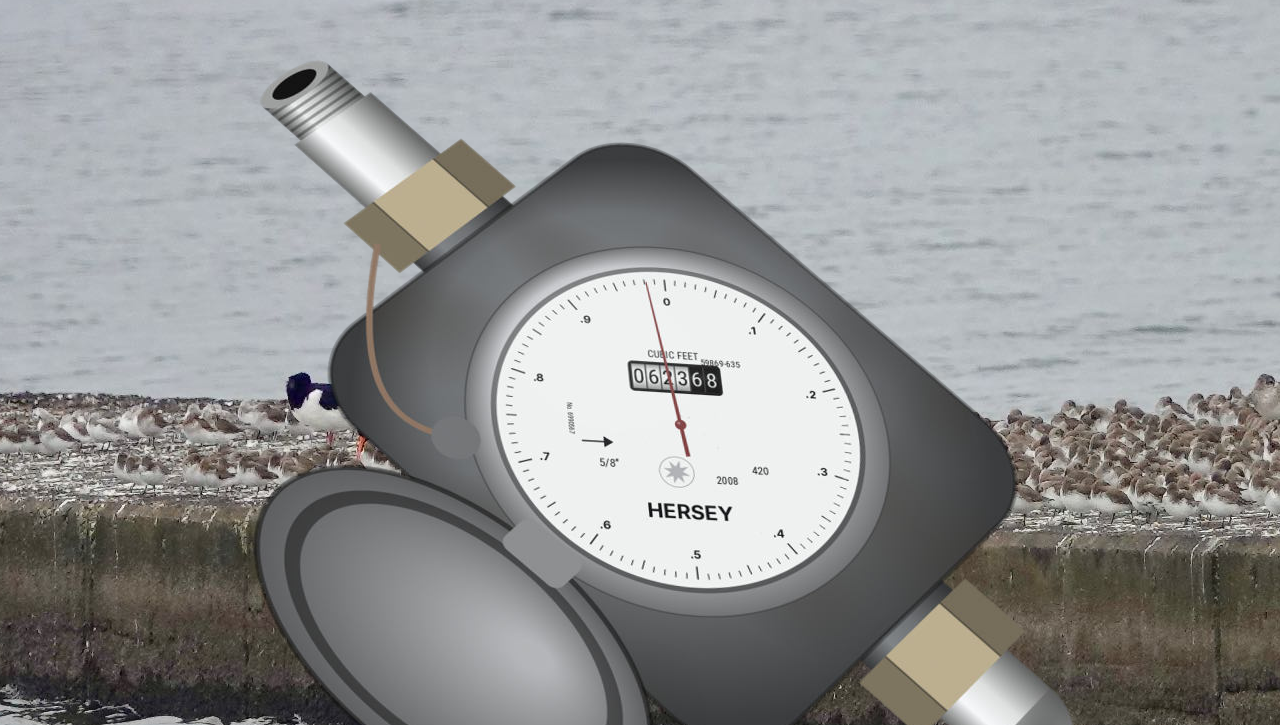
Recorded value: 62367.98,ft³
